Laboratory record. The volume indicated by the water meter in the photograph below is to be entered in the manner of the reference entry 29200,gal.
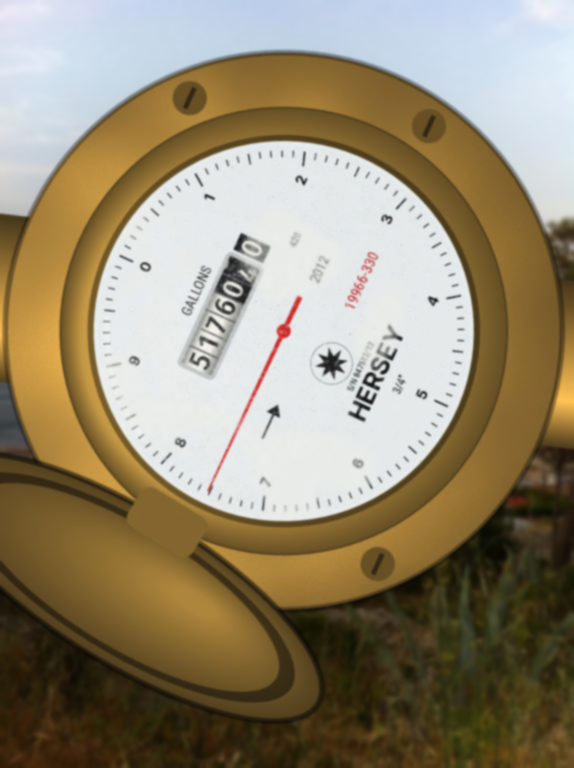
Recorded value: 5176037.5,gal
